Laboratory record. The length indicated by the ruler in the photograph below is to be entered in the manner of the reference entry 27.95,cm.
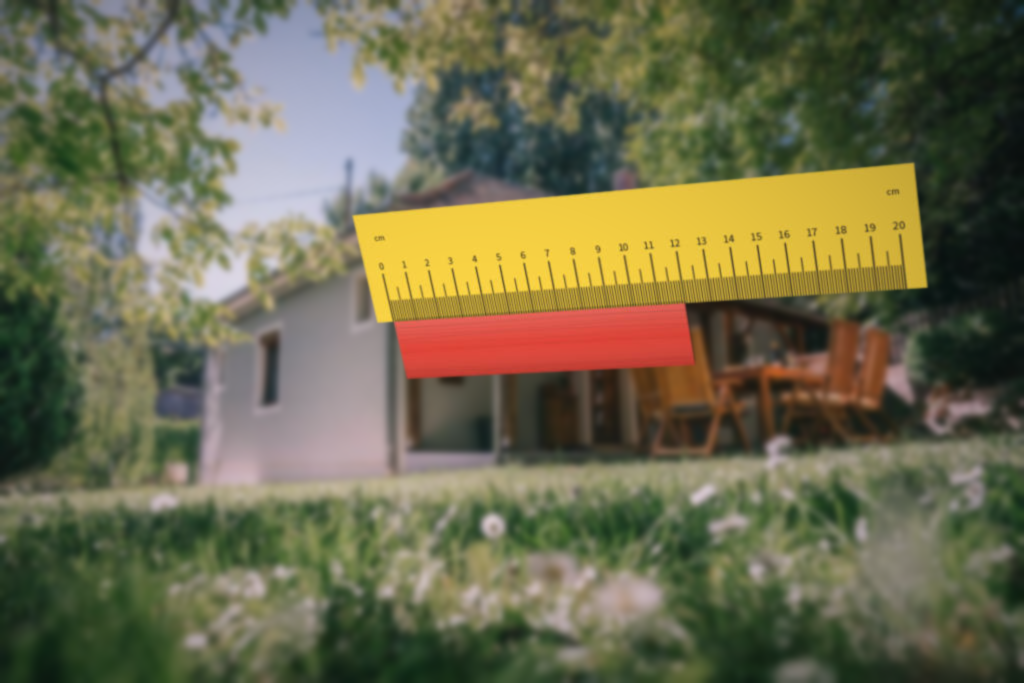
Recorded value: 12,cm
